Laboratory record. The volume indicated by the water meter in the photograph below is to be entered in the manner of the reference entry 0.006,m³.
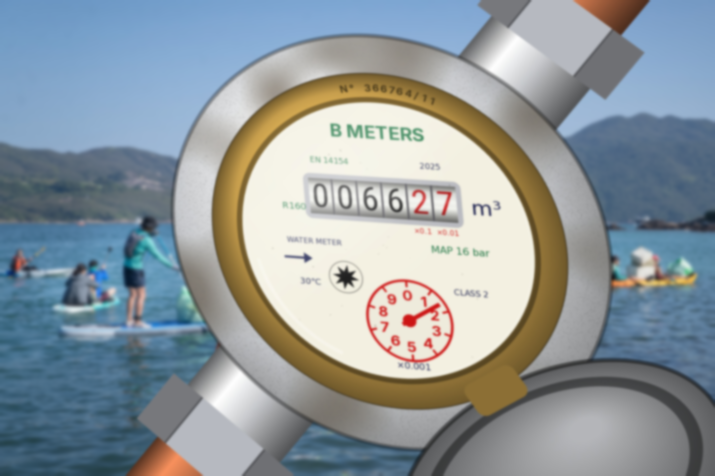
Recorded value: 66.271,m³
